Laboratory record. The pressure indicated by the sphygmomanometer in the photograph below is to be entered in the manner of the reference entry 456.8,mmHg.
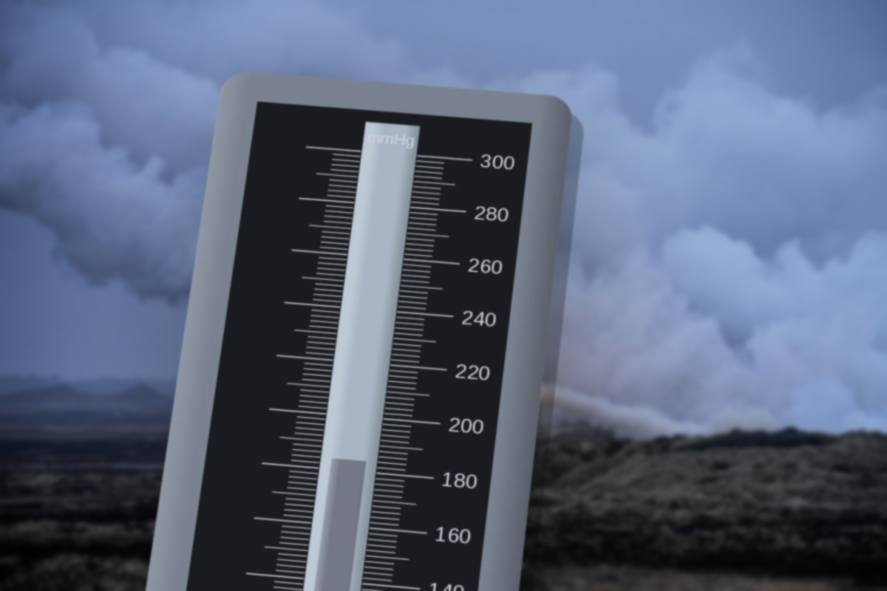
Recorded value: 184,mmHg
